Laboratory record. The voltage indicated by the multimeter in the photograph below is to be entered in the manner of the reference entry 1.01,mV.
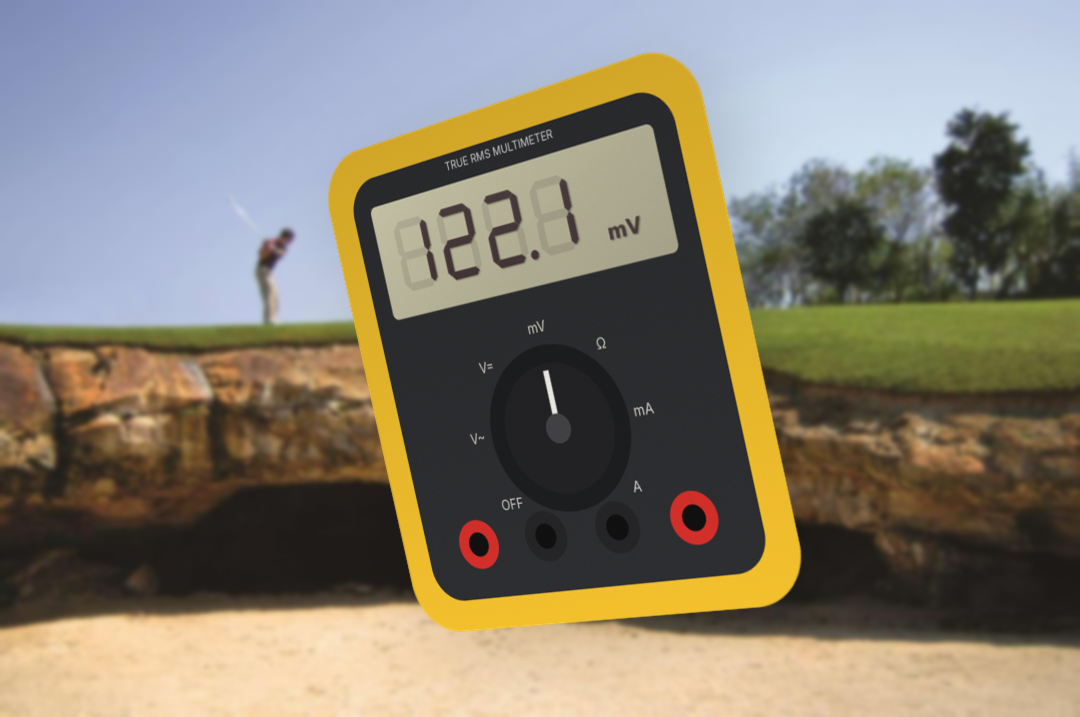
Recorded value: 122.1,mV
